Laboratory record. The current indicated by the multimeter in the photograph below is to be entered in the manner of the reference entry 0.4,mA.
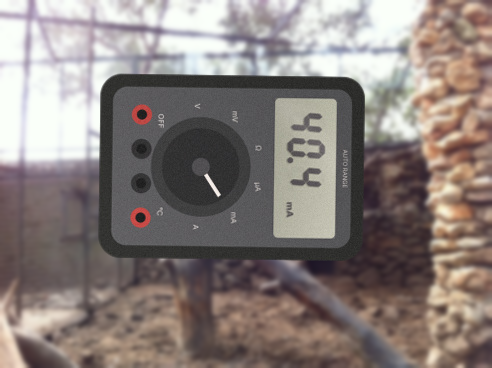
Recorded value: 40.4,mA
